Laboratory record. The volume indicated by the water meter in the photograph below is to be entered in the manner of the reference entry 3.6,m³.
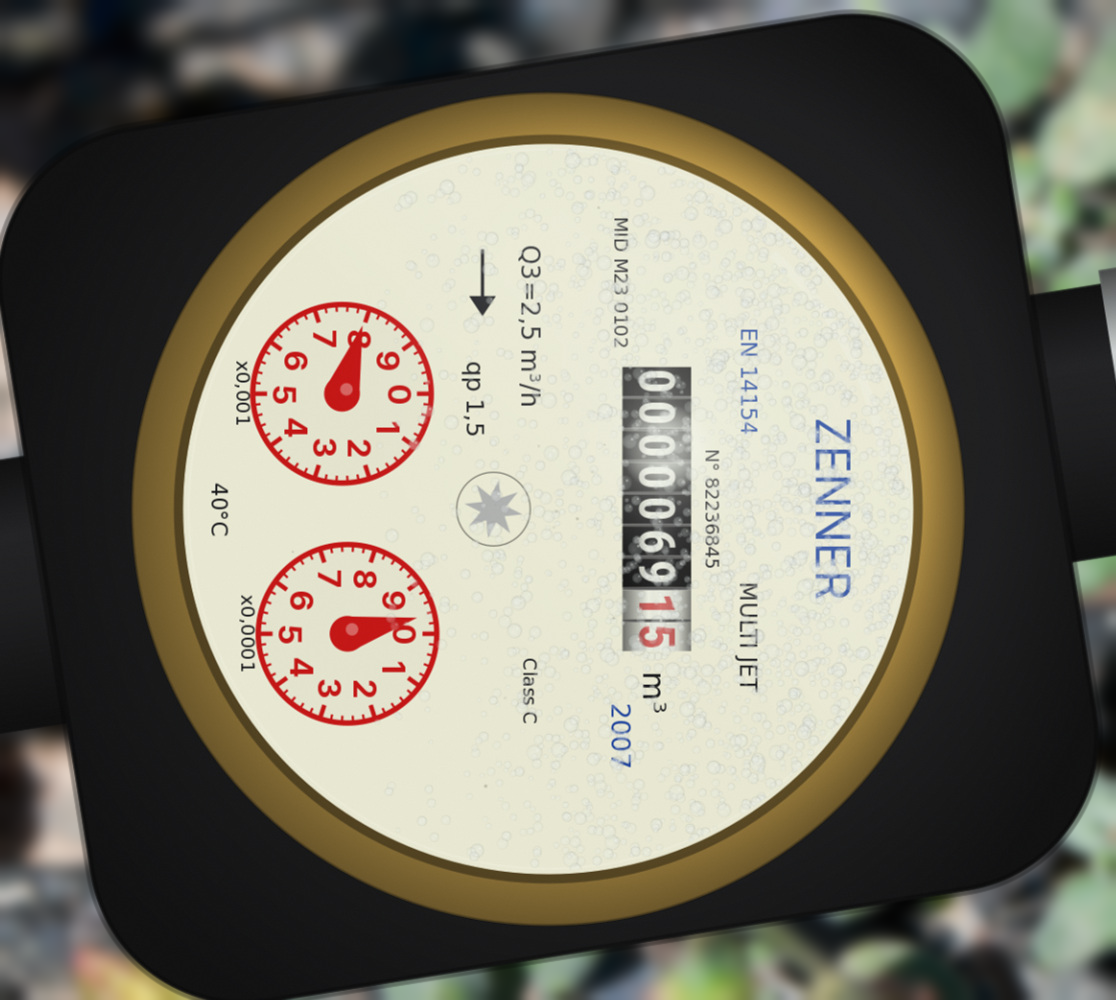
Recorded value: 69.1579,m³
